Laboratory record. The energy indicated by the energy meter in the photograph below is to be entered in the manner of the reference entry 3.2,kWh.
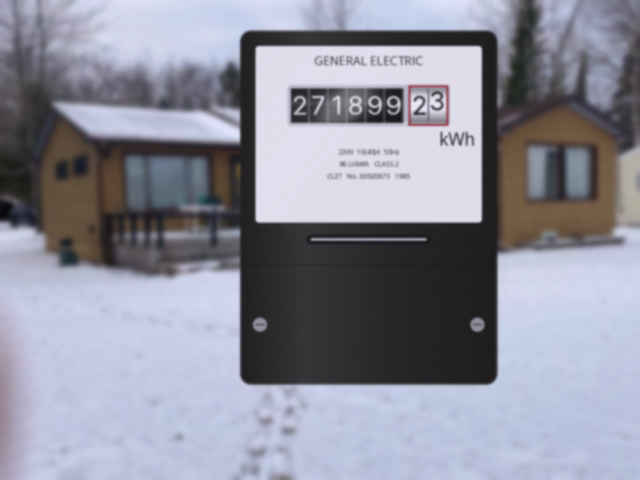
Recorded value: 271899.23,kWh
